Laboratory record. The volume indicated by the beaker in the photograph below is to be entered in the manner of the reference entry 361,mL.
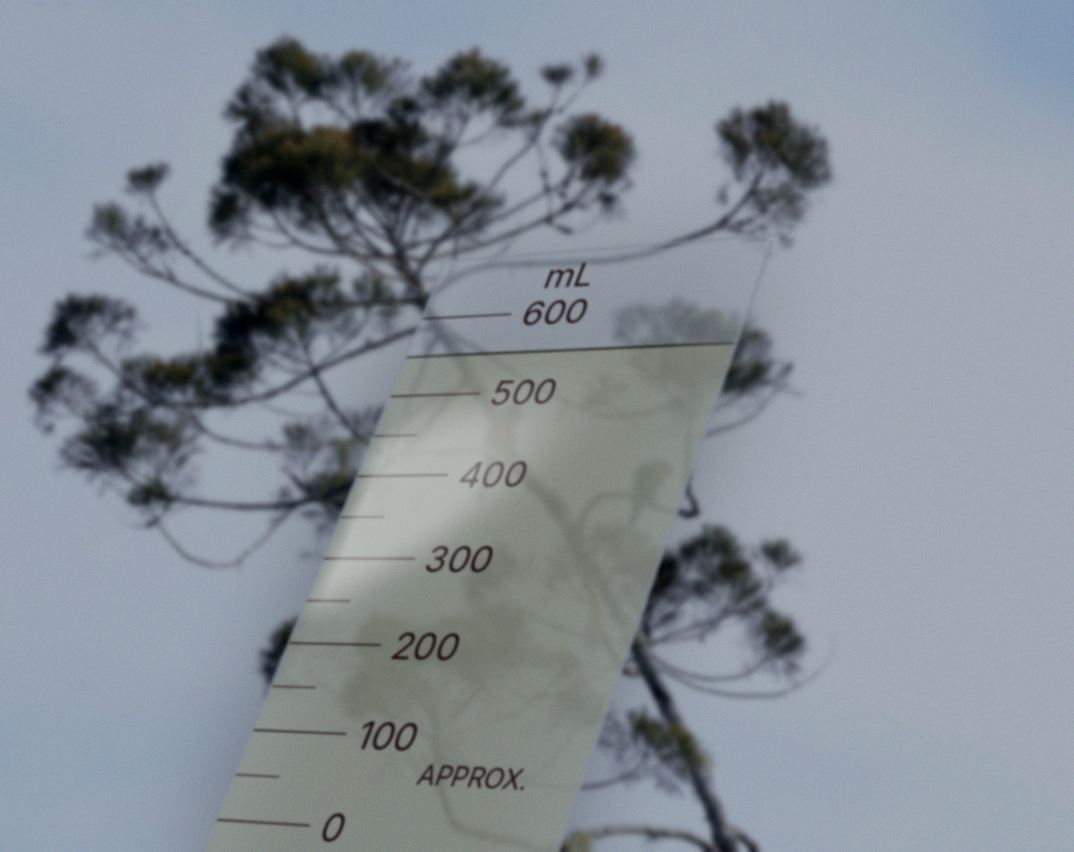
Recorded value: 550,mL
